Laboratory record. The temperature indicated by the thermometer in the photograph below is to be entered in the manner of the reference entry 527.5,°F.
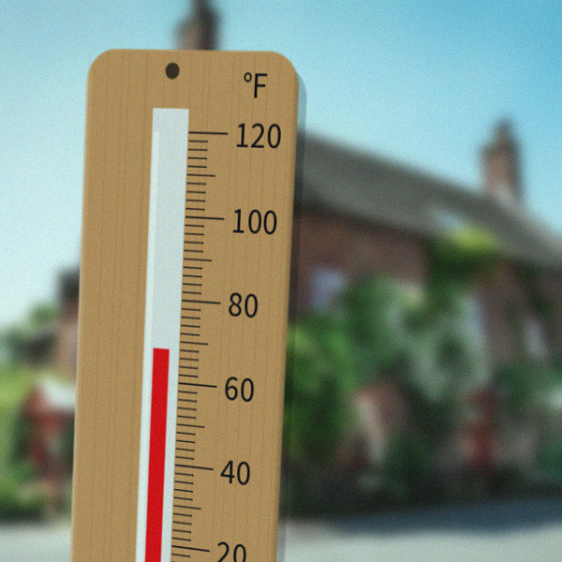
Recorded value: 68,°F
